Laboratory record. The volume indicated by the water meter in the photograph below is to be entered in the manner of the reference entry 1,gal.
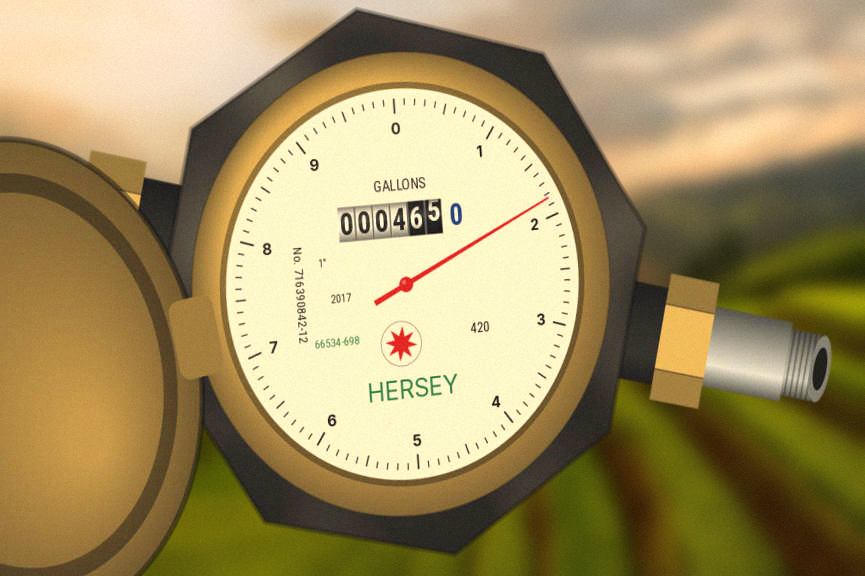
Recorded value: 4651.8,gal
